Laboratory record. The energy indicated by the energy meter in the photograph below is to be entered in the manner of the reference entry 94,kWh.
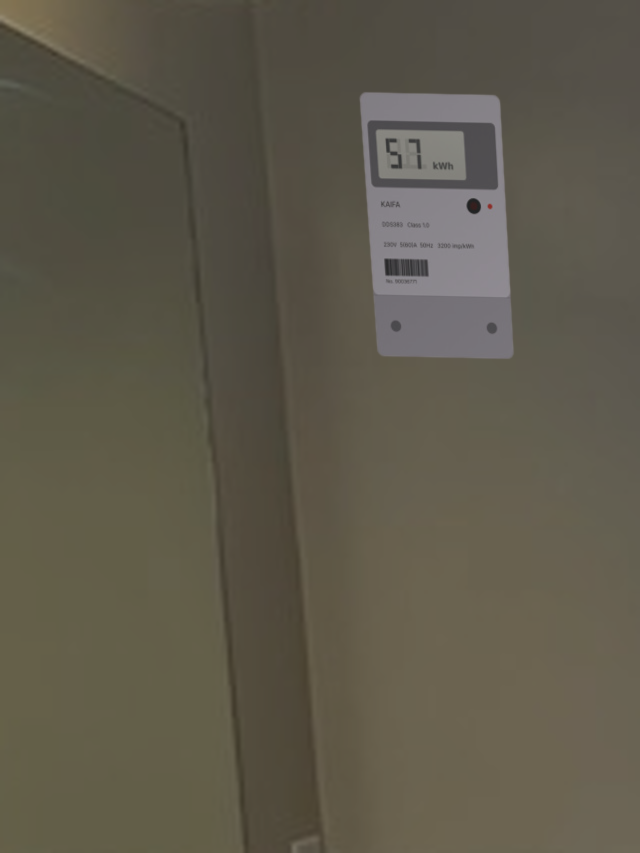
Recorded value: 57,kWh
